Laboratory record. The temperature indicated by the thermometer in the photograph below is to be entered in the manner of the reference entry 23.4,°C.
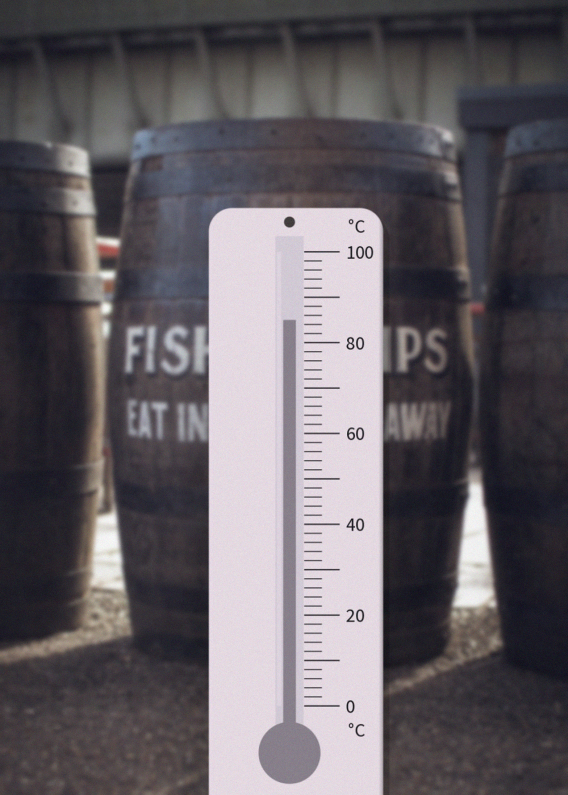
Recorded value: 85,°C
